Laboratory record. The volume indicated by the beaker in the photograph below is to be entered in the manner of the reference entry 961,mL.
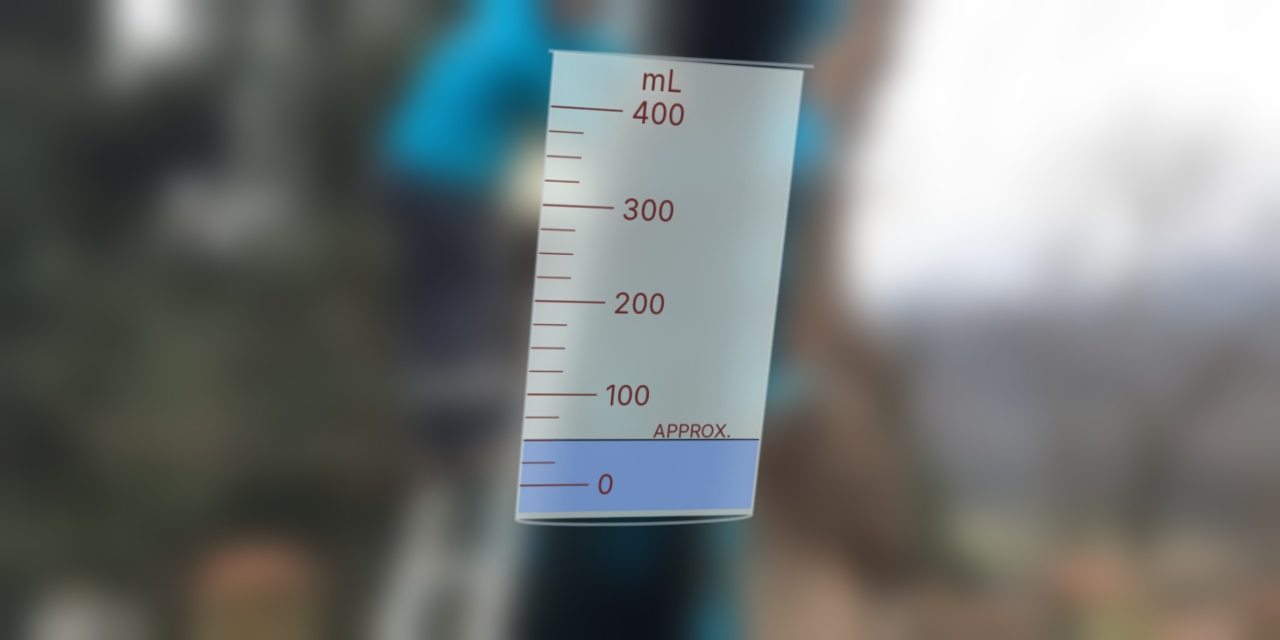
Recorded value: 50,mL
